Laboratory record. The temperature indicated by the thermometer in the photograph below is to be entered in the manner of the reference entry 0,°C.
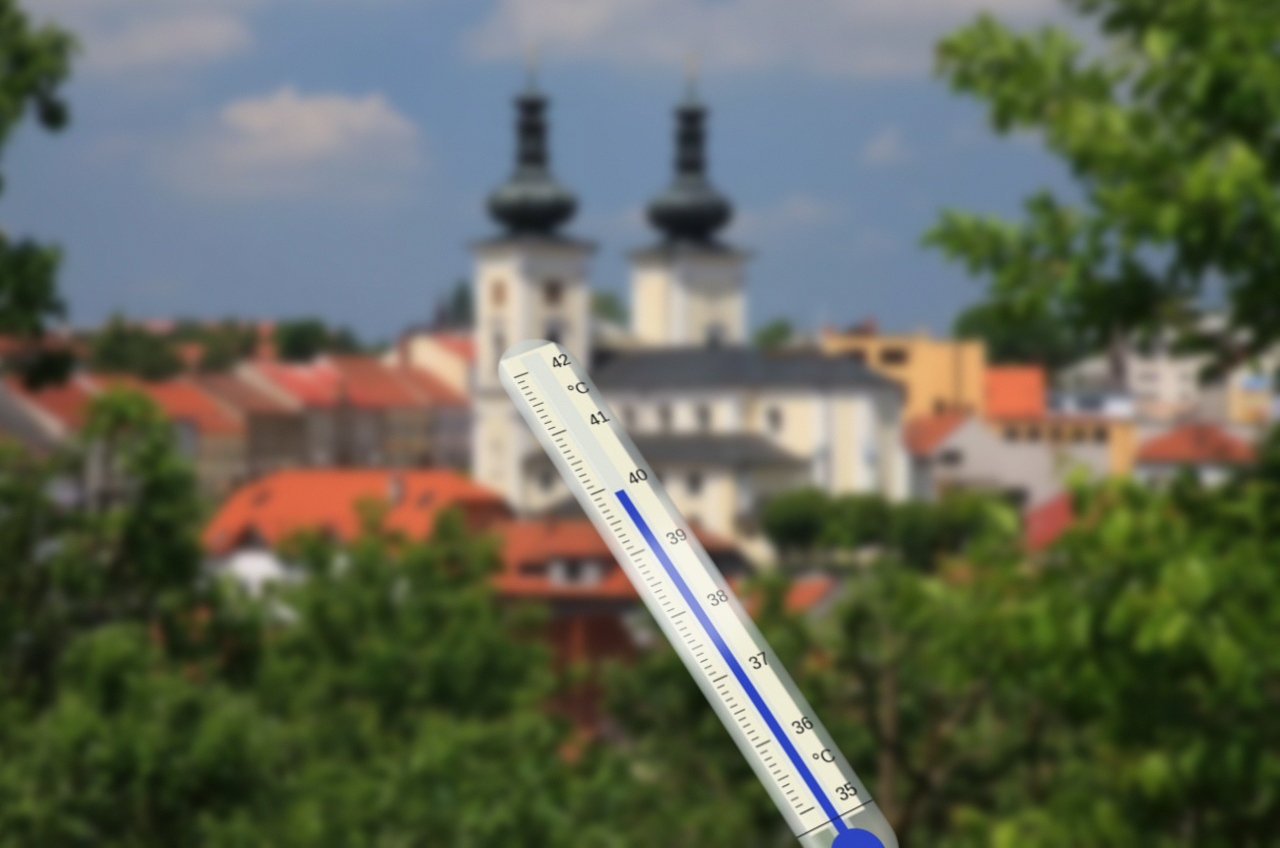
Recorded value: 39.9,°C
